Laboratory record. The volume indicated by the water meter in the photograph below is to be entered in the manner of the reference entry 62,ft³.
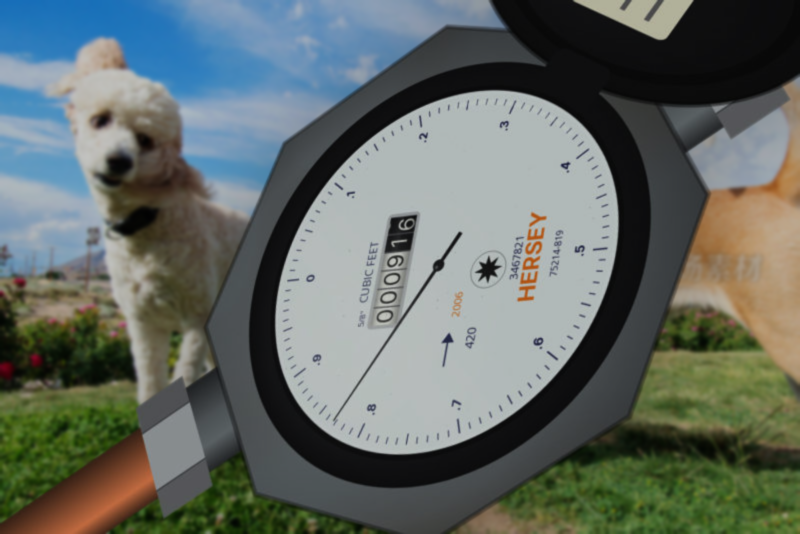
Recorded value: 915.83,ft³
